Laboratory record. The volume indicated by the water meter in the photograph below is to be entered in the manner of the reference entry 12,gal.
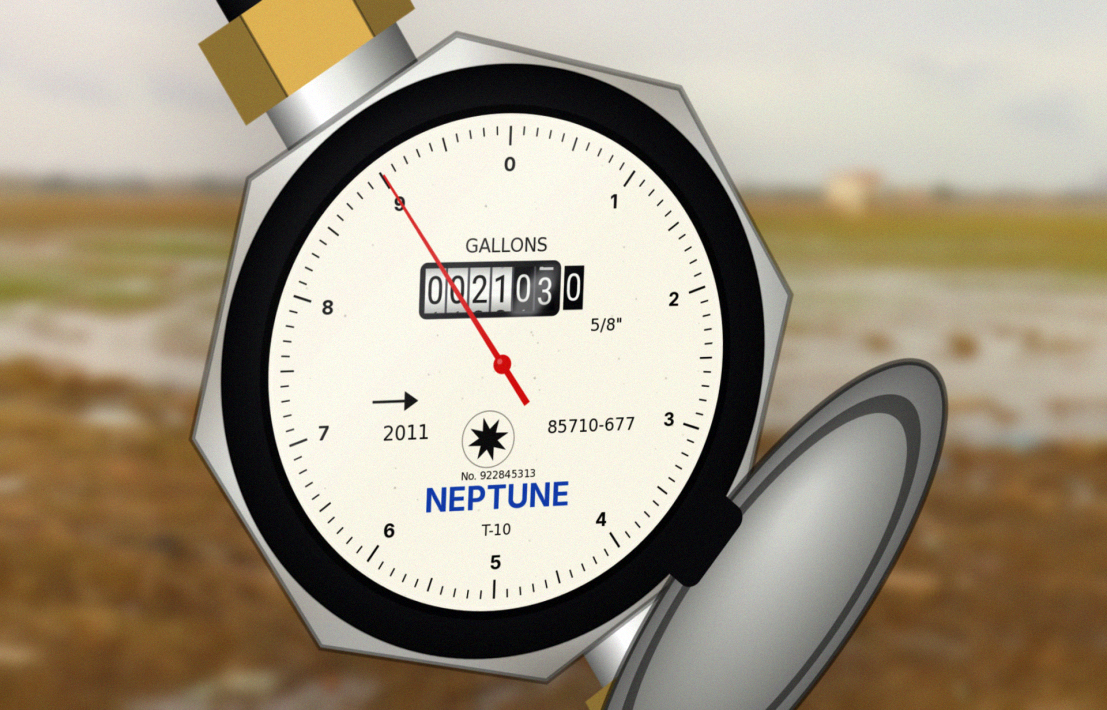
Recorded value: 21029.0,gal
